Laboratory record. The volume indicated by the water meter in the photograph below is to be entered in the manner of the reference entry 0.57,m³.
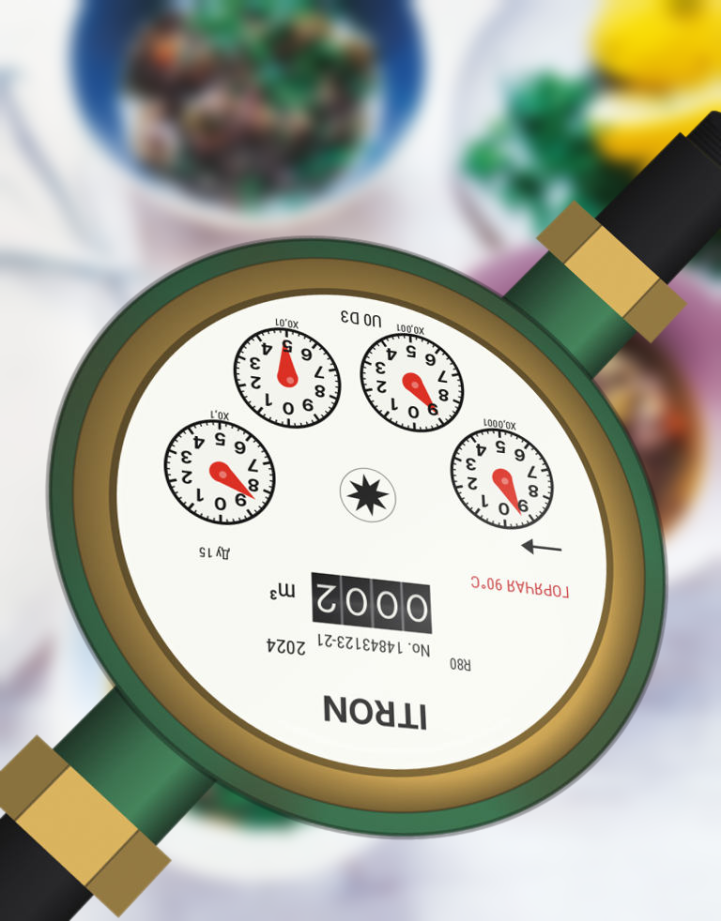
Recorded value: 2.8489,m³
